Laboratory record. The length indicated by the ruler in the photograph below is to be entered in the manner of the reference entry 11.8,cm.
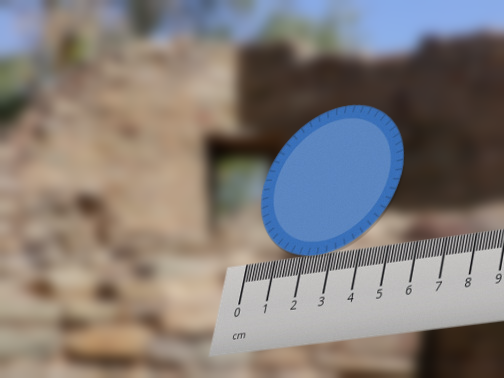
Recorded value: 5,cm
